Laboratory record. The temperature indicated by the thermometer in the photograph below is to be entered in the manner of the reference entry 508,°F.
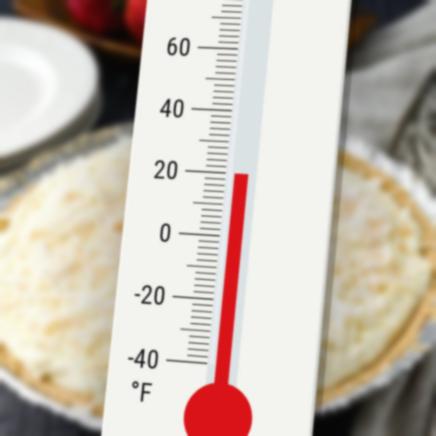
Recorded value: 20,°F
